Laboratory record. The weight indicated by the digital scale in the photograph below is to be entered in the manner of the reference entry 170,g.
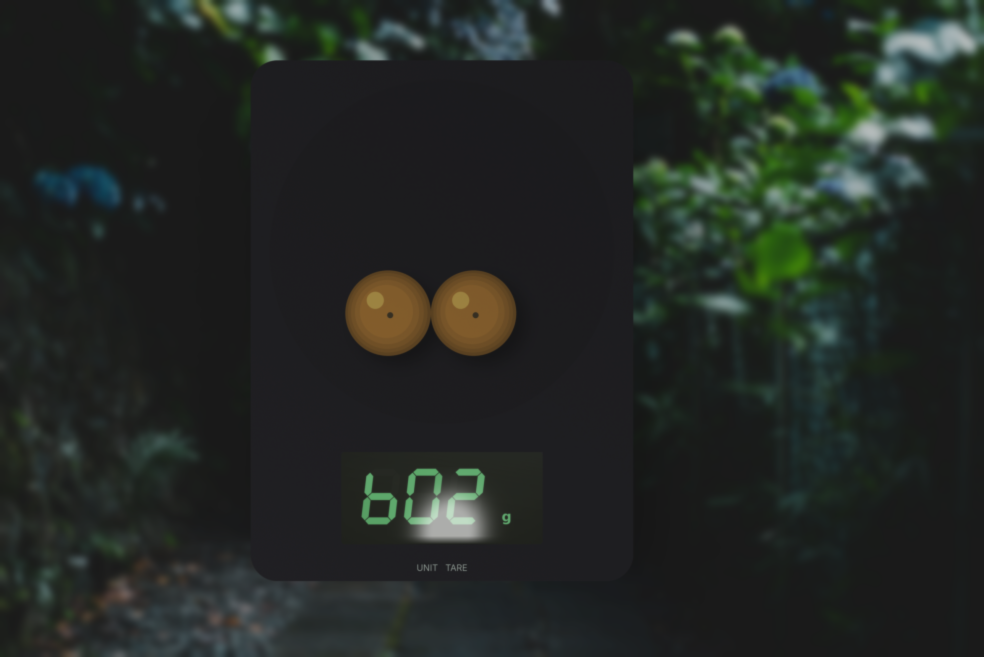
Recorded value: 602,g
